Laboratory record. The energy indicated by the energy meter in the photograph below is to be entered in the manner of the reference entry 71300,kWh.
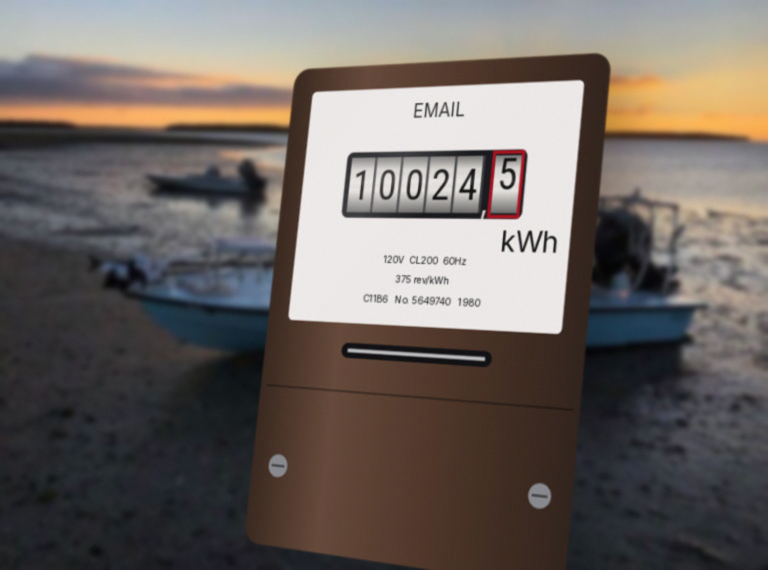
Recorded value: 10024.5,kWh
